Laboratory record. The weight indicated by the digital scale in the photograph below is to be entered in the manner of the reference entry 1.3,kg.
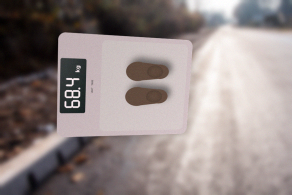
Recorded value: 68.4,kg
